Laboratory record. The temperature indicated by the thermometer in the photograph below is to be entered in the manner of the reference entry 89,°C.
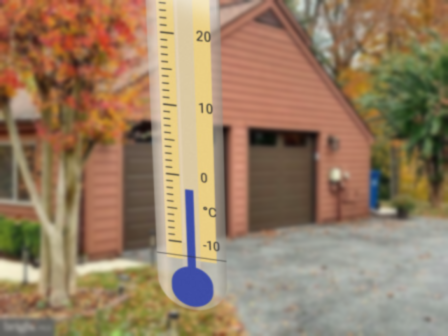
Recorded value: -2,°C
